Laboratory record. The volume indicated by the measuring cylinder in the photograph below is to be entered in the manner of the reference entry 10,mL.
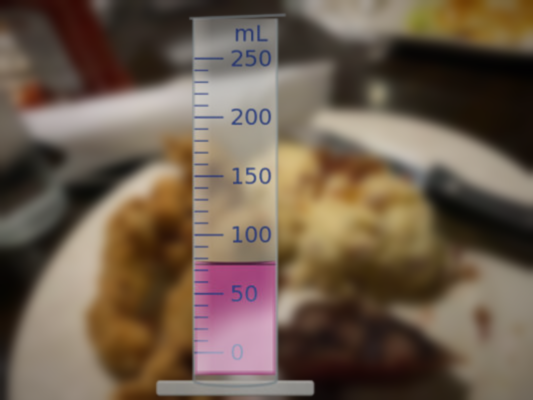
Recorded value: 75,mL
